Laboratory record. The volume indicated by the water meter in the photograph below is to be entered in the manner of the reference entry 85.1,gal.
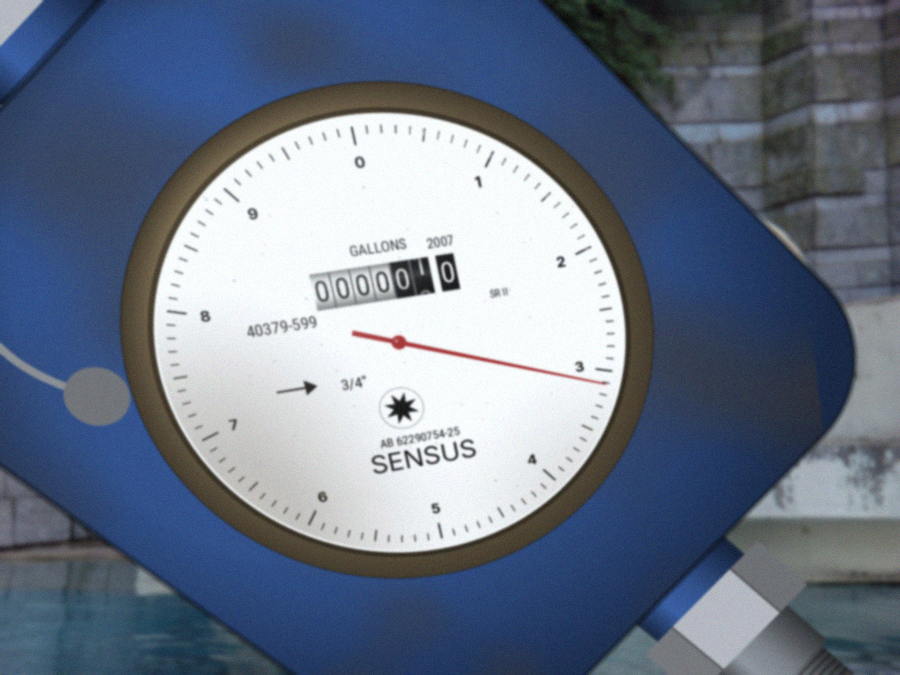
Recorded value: 13.1,gal
